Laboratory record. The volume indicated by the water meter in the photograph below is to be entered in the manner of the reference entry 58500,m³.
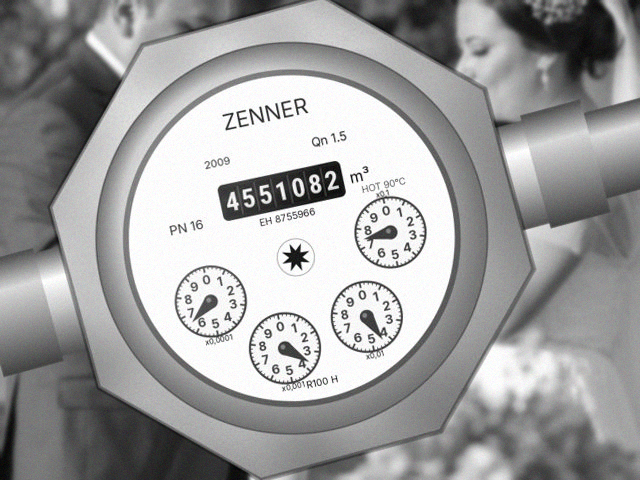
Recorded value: 4551082.7436,m³
